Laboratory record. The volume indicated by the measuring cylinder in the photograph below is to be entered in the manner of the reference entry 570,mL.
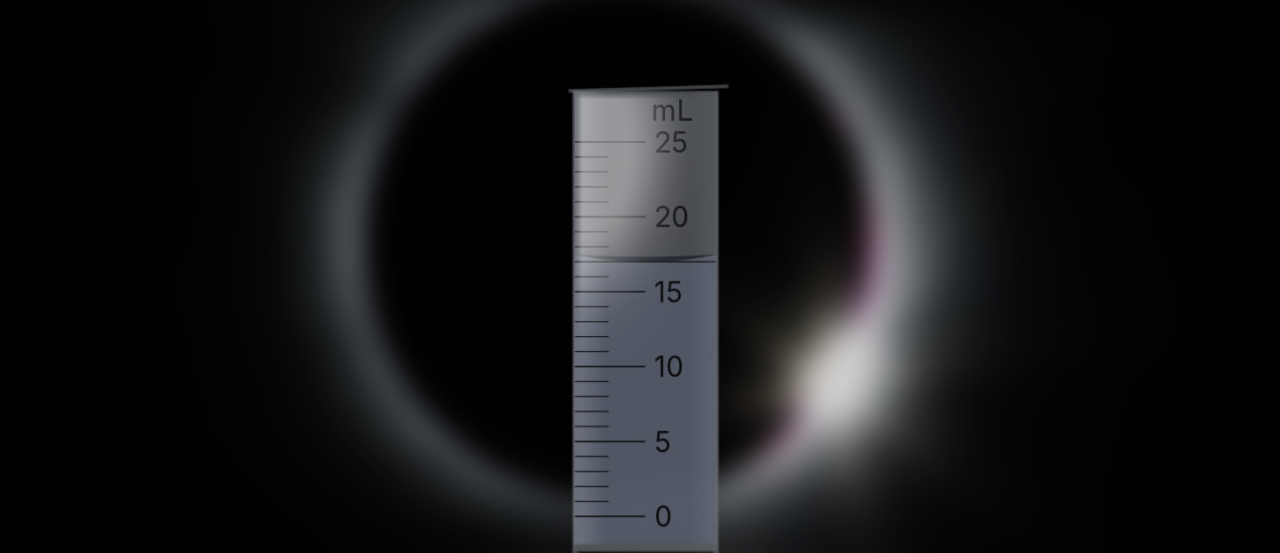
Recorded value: 17,mL
